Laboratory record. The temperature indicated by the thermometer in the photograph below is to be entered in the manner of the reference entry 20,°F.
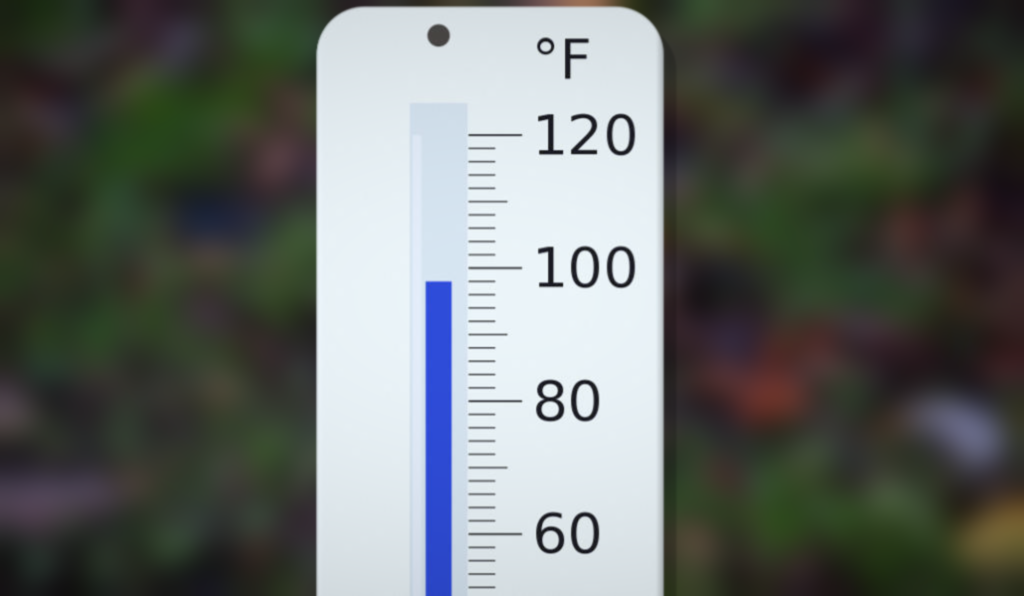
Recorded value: 98,°F
